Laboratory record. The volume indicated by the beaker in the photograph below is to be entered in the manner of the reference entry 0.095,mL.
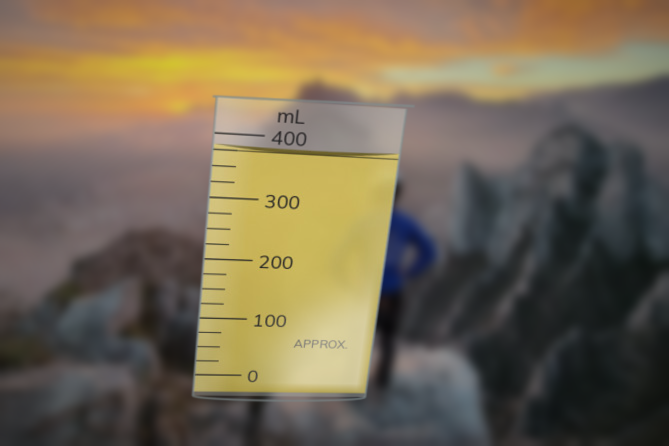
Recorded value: 375,mL
